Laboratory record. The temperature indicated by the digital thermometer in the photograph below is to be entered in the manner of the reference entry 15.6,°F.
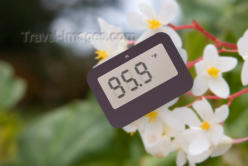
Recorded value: 95.9,°F
